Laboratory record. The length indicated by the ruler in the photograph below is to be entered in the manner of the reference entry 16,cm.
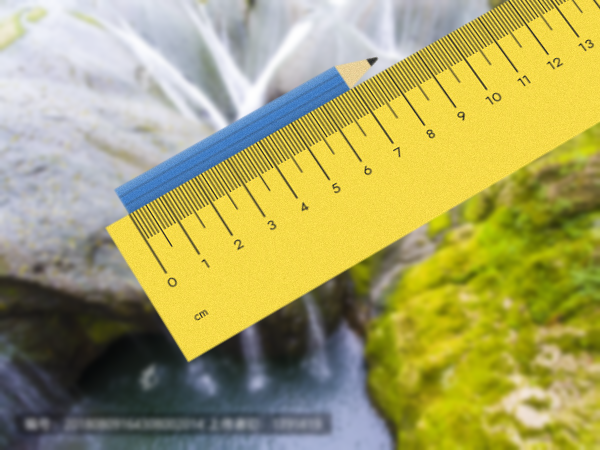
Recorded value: 8,cm
